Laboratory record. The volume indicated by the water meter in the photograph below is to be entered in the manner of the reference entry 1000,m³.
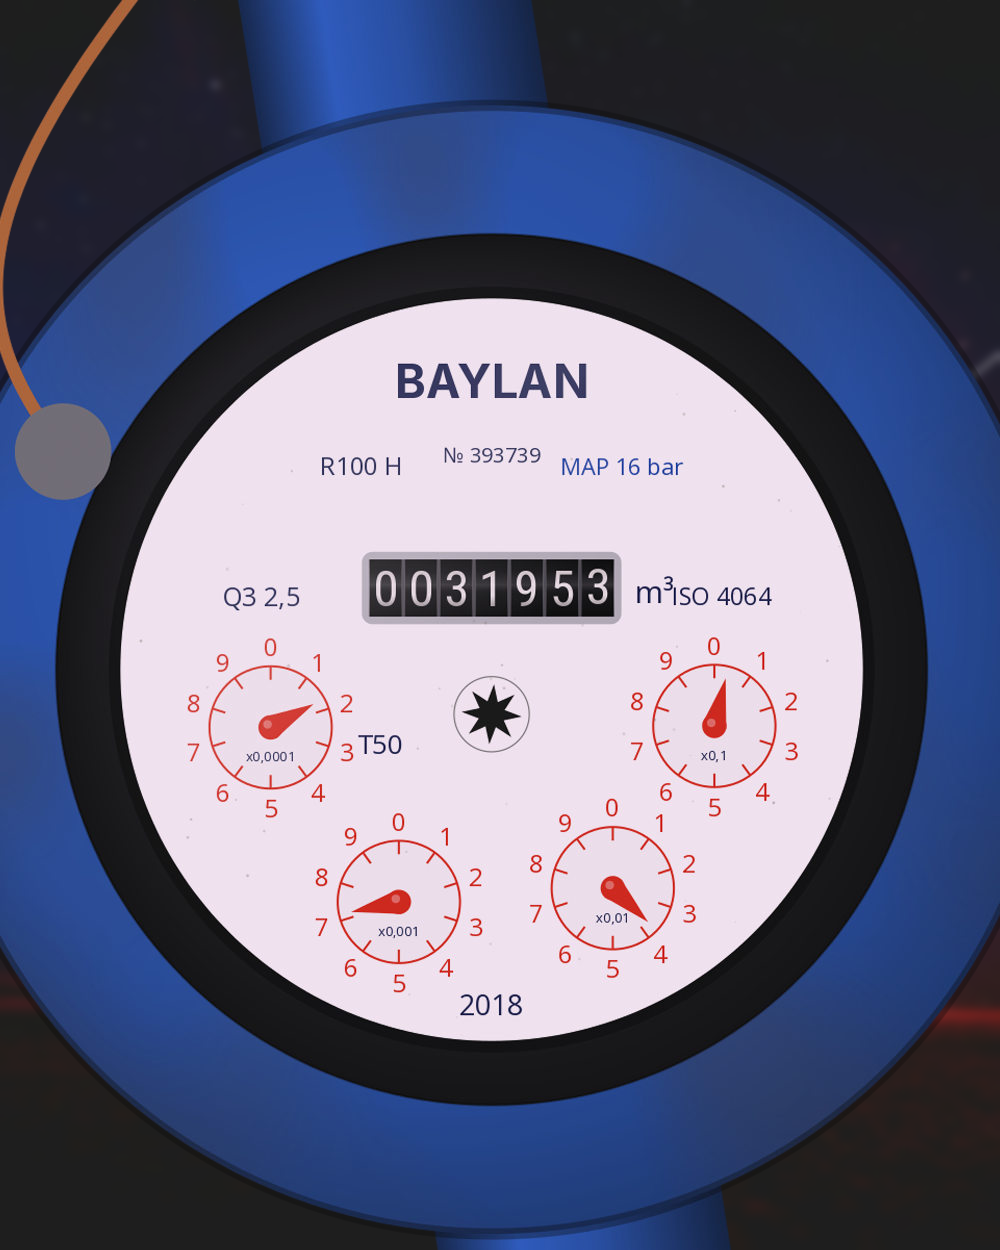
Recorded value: 31953.0371,m³
